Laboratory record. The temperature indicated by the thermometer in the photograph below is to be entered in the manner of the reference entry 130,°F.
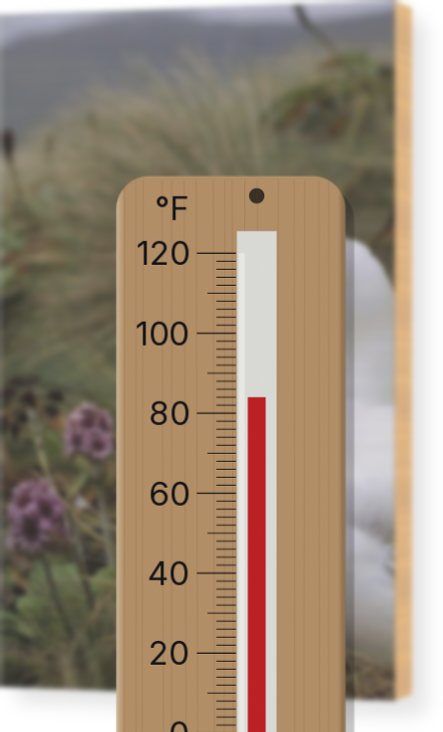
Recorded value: 84,°F
